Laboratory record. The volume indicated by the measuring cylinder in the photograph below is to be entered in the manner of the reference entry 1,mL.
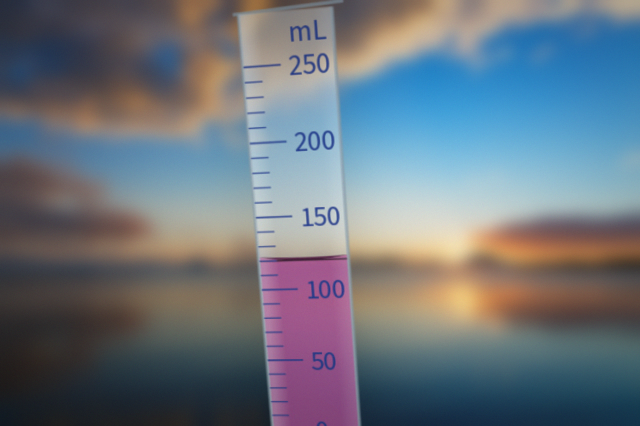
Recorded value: 120,mL
